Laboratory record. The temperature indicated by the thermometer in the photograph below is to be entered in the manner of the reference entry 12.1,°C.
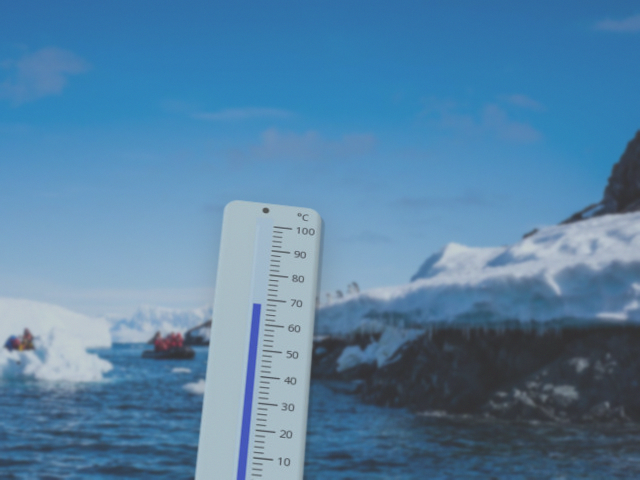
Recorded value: 68,°C
